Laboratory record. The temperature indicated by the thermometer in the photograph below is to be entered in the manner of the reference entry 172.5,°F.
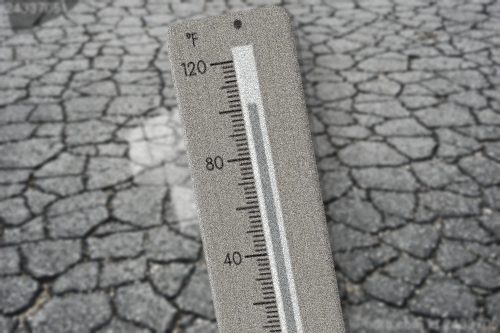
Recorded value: 102,°F
